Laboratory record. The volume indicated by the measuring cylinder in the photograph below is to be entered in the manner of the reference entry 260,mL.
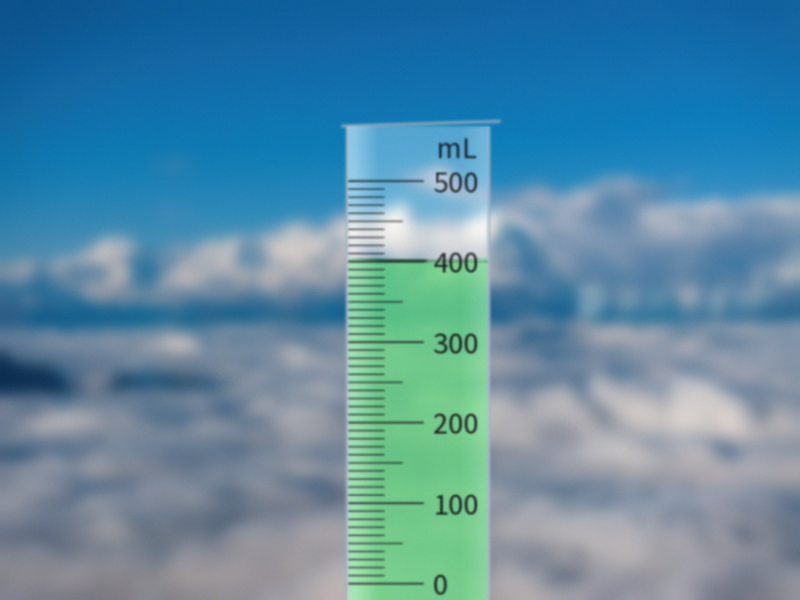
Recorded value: 400,mL
